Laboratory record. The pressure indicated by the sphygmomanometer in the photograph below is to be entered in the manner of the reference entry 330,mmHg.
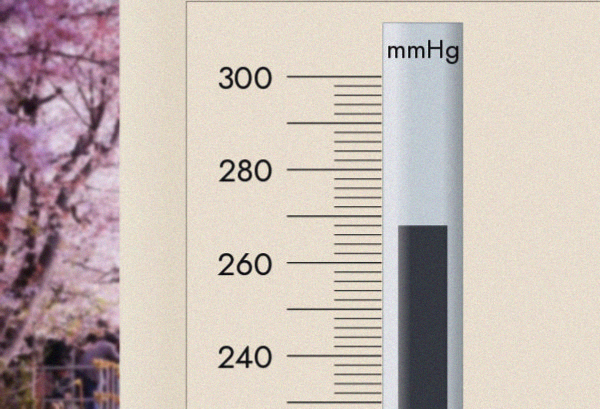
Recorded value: 268,mmHg
